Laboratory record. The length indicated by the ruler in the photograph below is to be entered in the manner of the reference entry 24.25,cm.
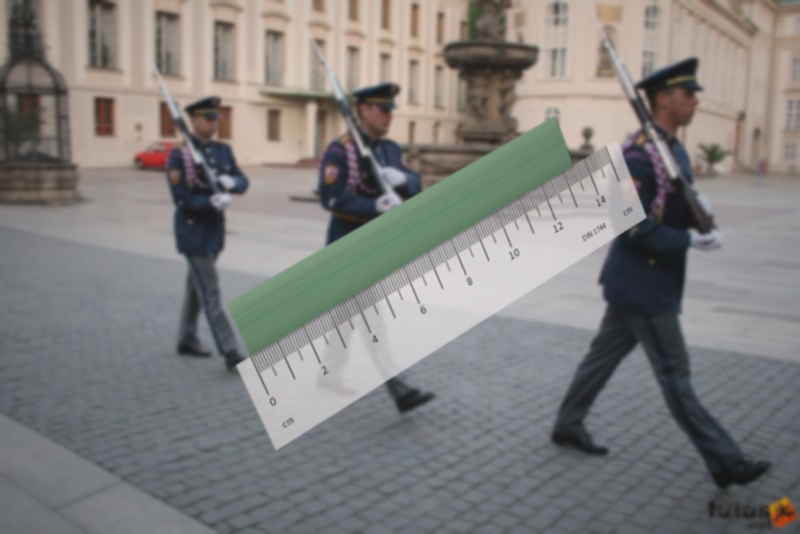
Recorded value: 13.5,cm
